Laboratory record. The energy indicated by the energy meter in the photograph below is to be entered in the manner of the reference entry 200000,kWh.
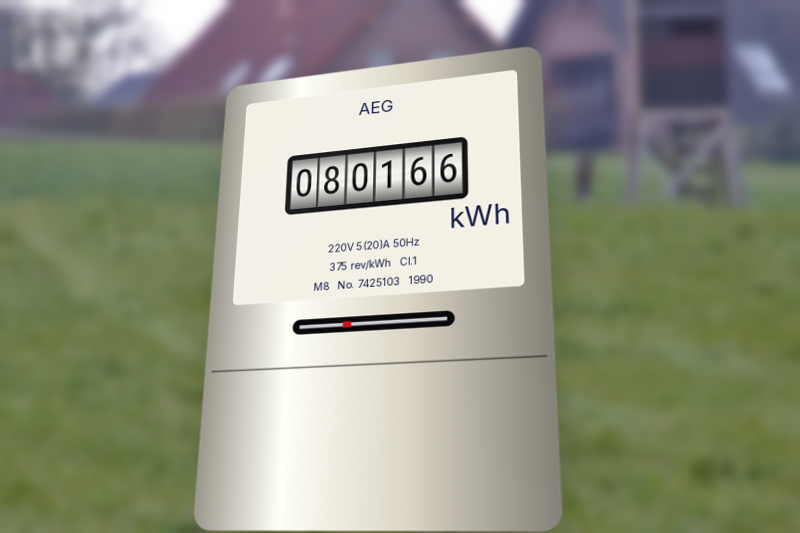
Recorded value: 80166,kWh
